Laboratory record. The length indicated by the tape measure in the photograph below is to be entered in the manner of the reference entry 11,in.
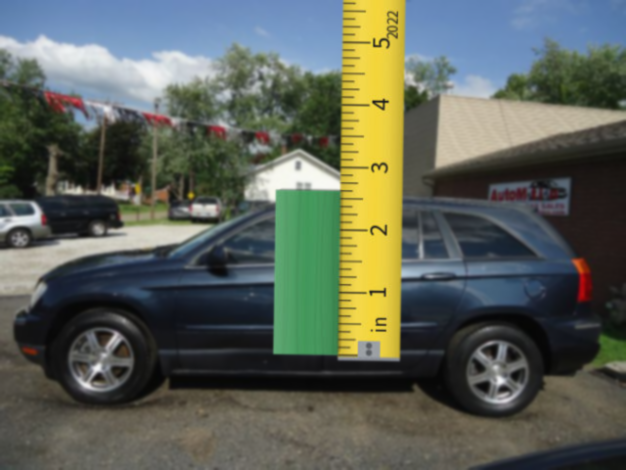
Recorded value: 2.625,in
